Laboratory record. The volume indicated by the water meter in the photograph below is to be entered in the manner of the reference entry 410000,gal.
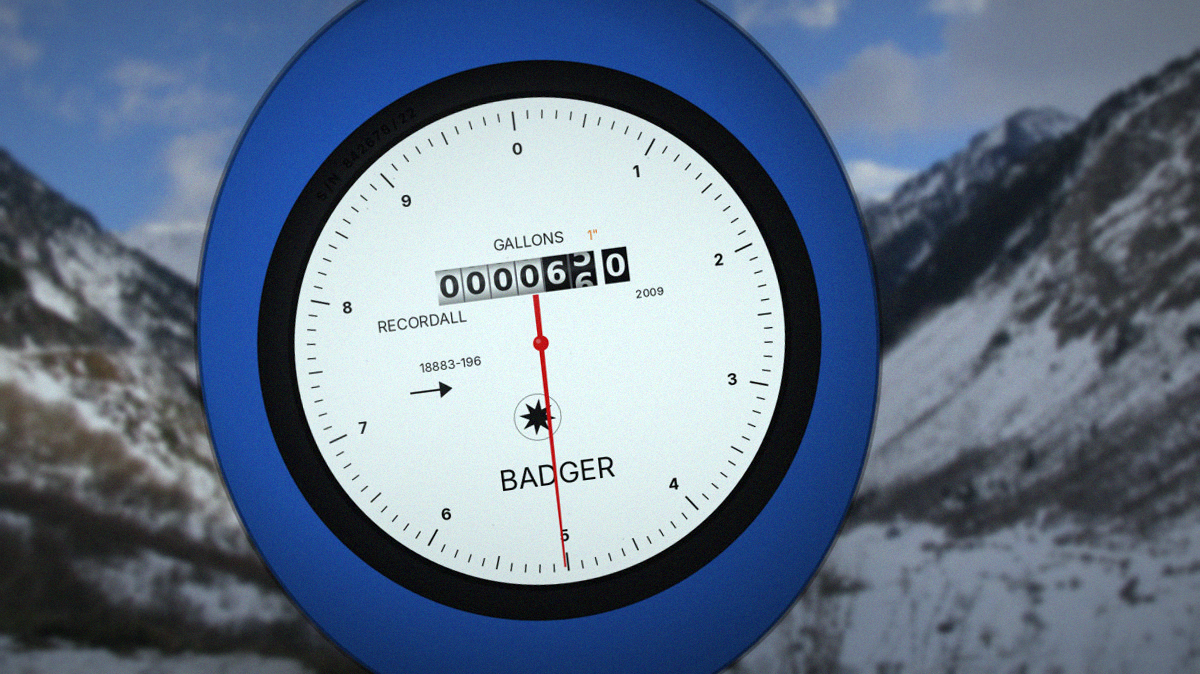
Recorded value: 655.0,gal
